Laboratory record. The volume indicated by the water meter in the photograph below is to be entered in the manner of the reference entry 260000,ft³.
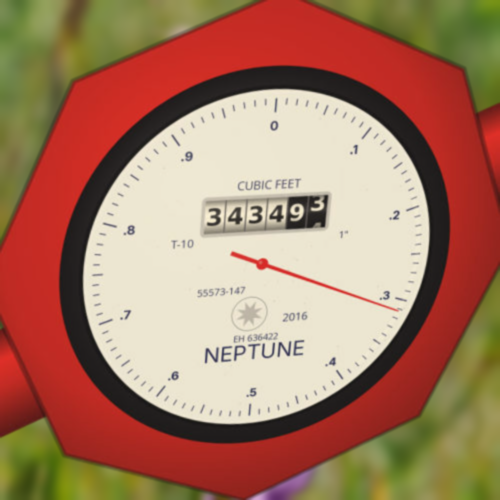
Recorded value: 343493.31,ft³
